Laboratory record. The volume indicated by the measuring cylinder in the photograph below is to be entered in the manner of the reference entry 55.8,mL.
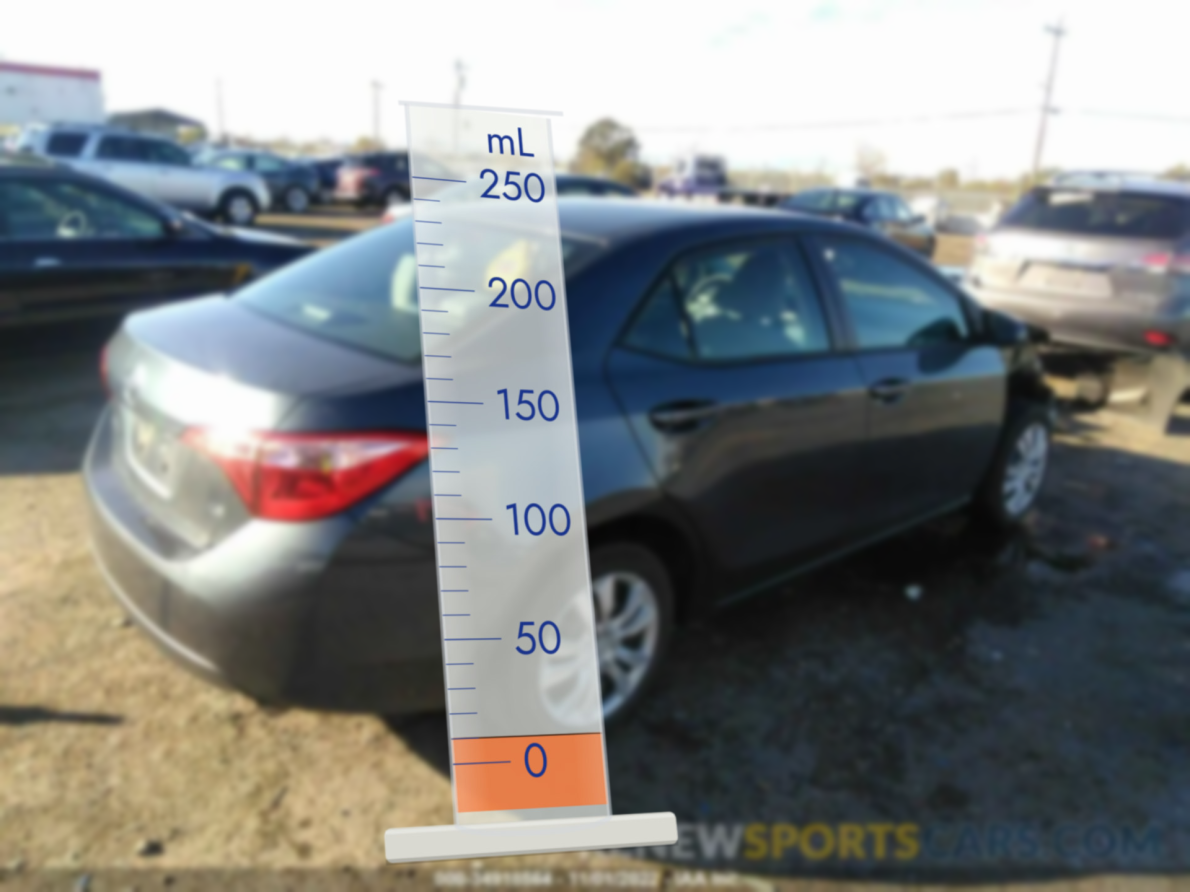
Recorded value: 10,mL
